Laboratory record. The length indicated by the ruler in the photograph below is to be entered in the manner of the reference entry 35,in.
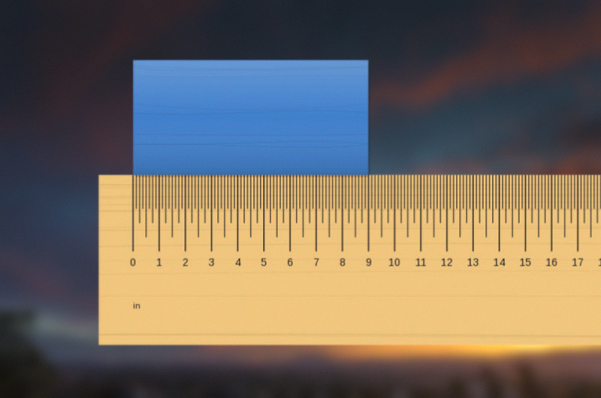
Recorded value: 9,in
